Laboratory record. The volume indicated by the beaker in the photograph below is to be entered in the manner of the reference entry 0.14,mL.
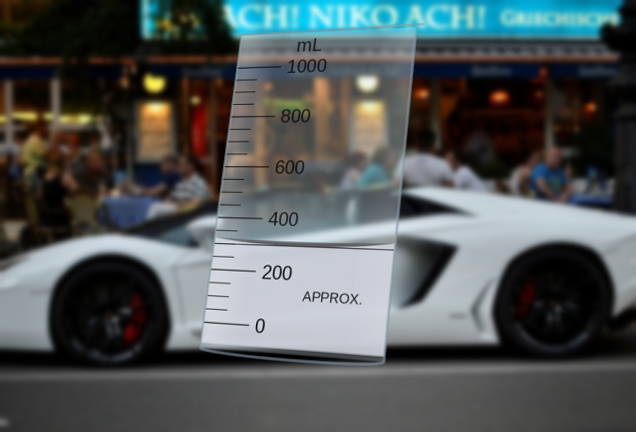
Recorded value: 300,mL
